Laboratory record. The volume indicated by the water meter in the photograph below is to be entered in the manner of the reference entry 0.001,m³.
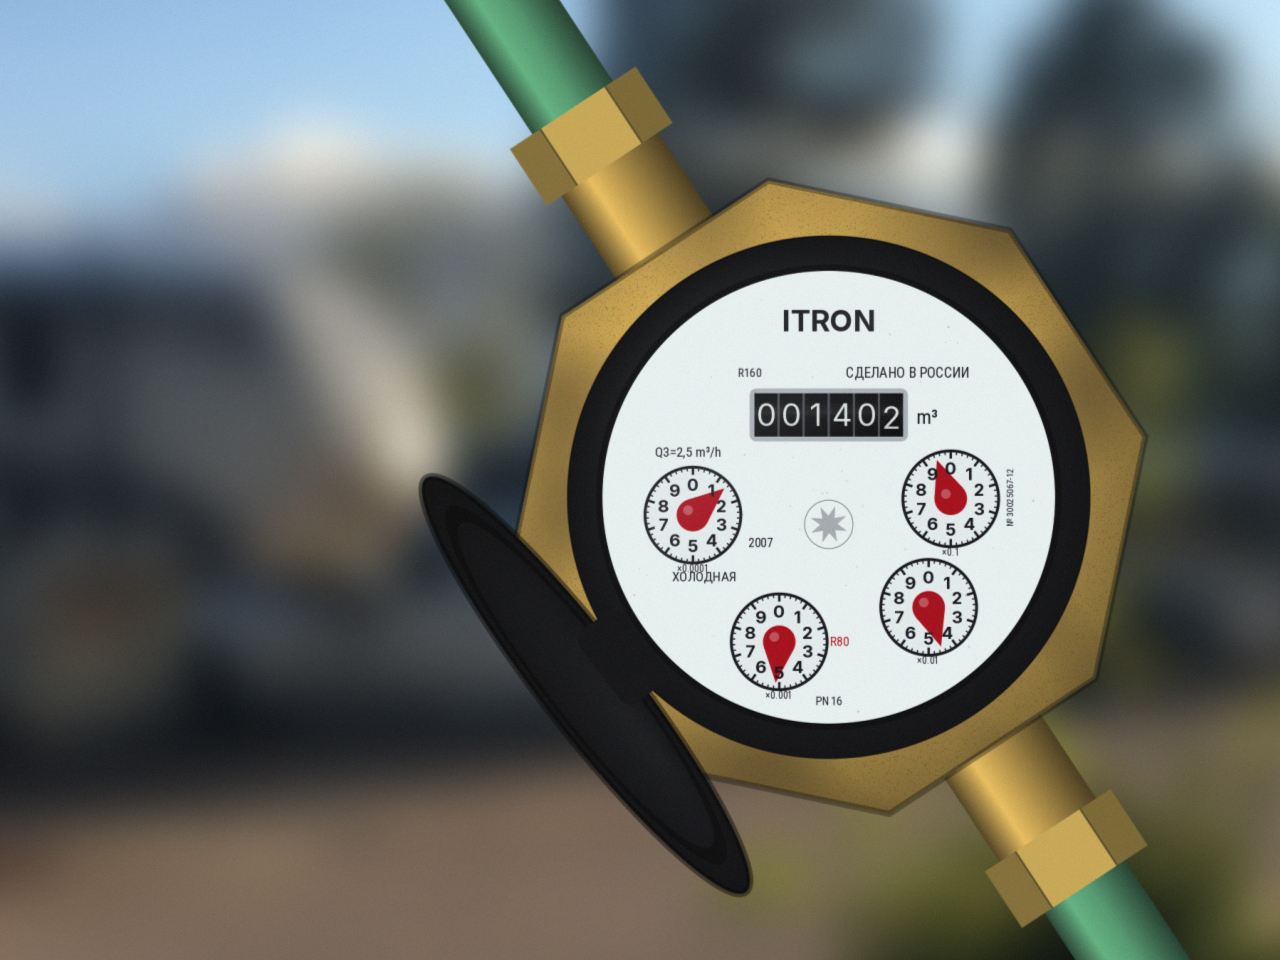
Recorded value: 1401.9451,m³
